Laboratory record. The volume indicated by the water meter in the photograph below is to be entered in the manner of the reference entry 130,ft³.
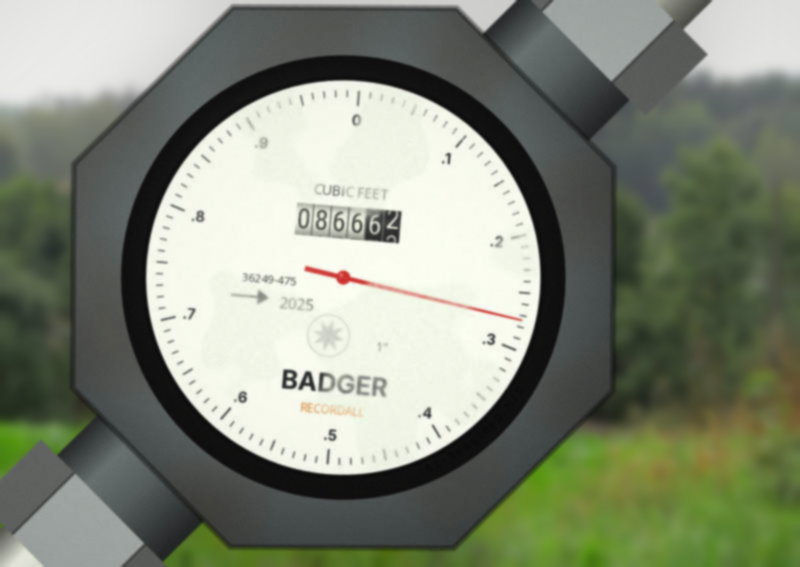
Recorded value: 86662.27,ft³
